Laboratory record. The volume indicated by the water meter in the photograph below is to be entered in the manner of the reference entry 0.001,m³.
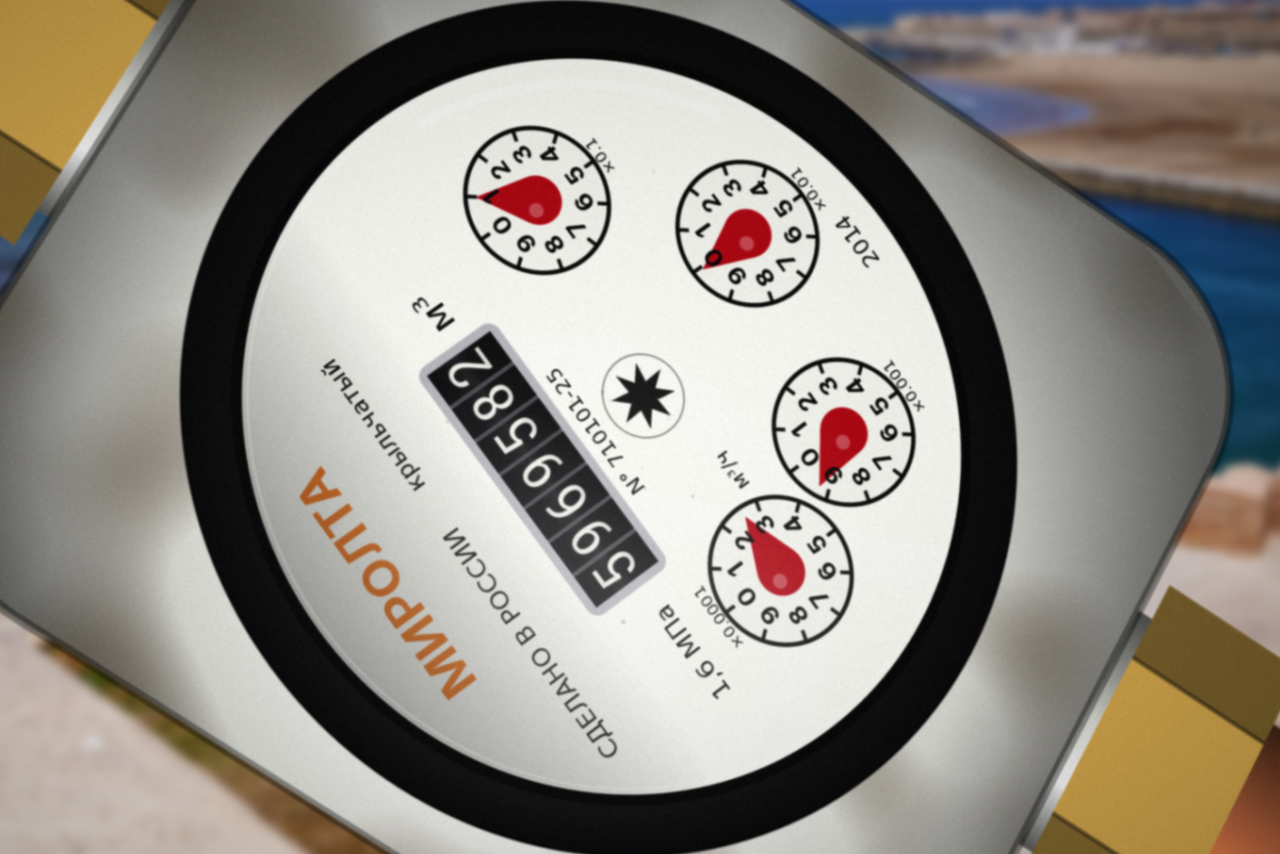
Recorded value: 5969582.0992,m³
